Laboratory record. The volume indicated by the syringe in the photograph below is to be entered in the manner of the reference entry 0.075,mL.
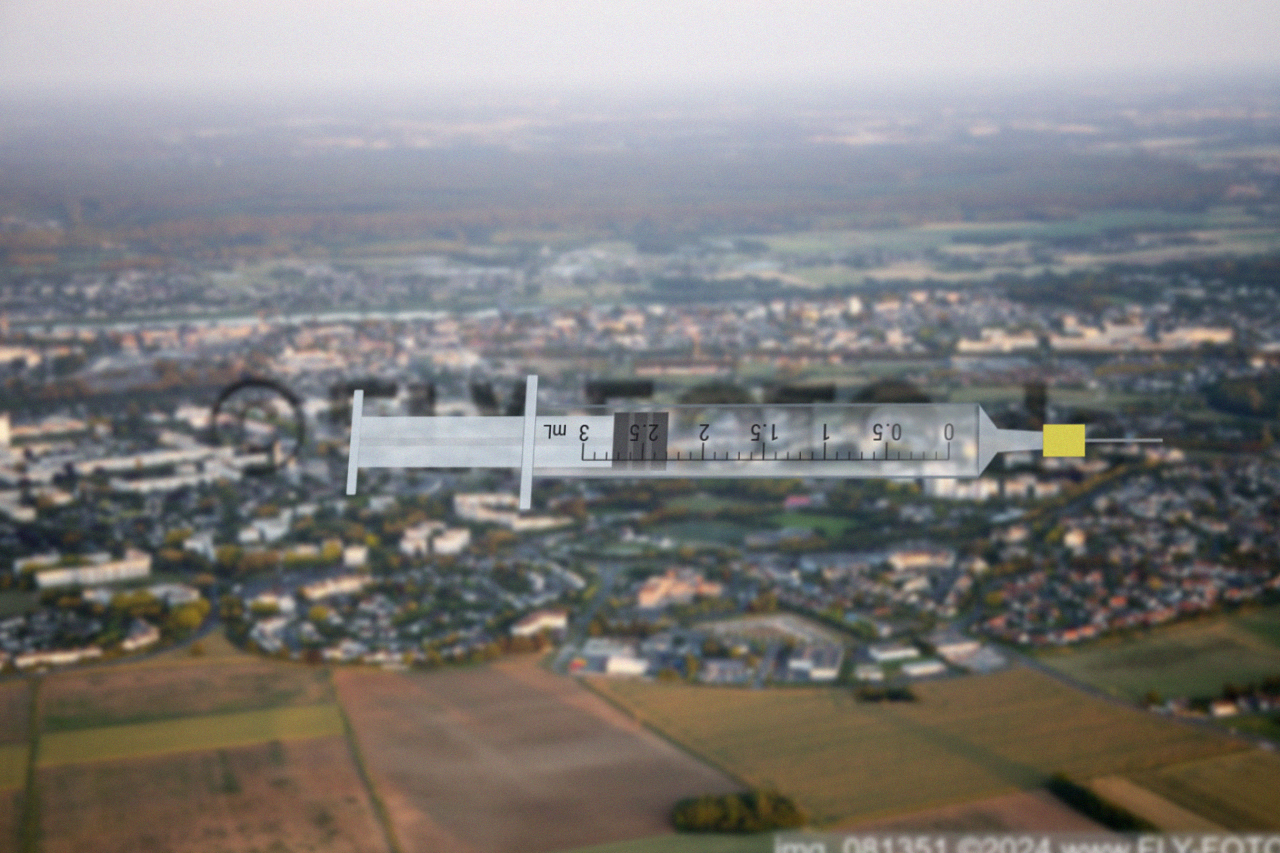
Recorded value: 2.3,mL
